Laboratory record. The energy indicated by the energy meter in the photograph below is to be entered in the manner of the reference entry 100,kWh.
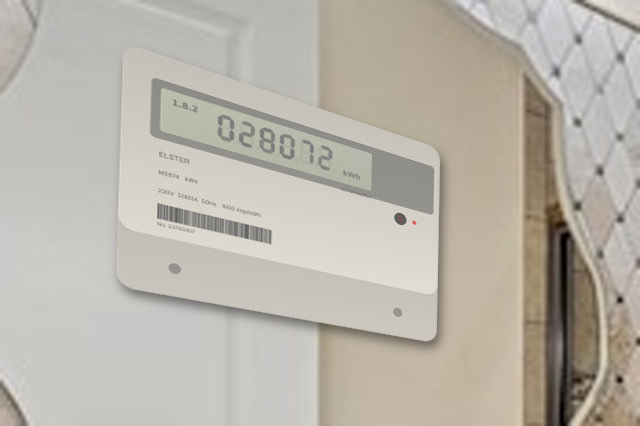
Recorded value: 28072,kWh
